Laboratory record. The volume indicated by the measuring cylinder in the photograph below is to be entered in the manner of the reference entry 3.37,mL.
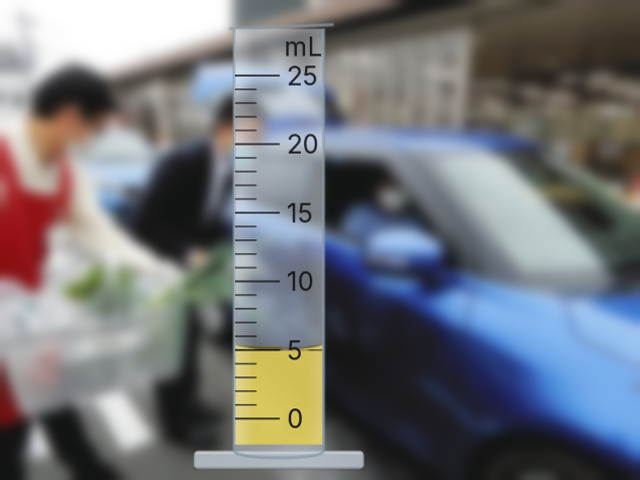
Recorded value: 5,mL
